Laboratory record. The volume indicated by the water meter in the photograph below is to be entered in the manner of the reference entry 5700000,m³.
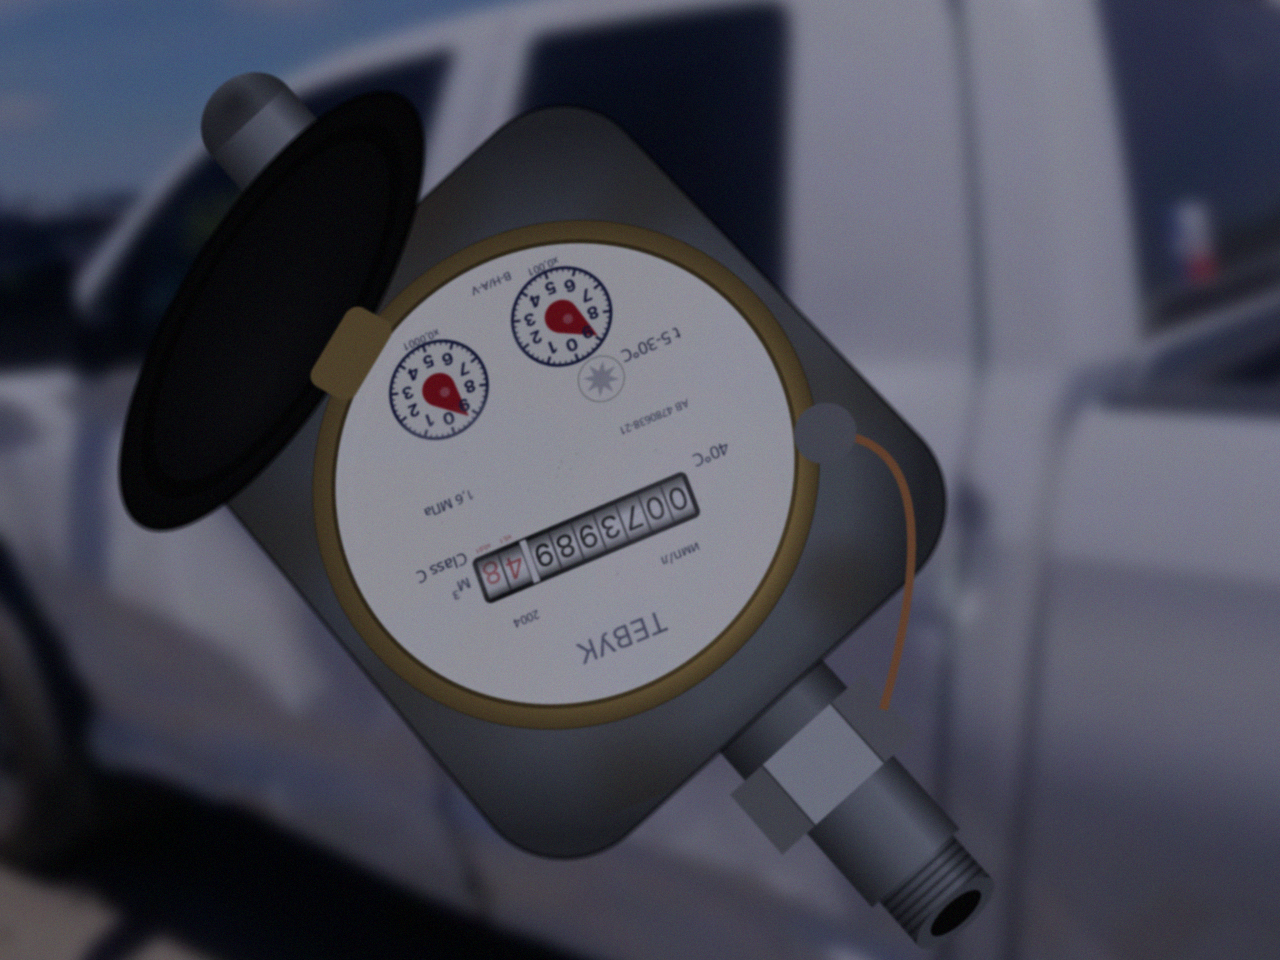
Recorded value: 73989.4789,m³
